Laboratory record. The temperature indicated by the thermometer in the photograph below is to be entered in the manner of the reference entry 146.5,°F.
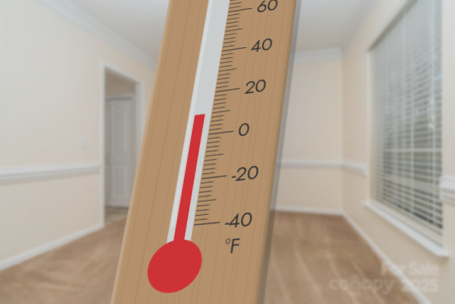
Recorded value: 10,°F
